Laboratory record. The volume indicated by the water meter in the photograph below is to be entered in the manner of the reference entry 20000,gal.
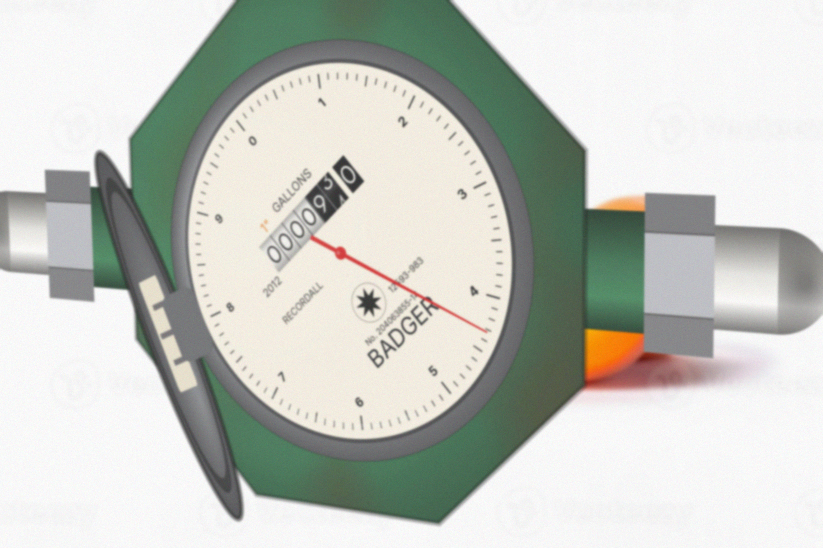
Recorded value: 934.3,gal
